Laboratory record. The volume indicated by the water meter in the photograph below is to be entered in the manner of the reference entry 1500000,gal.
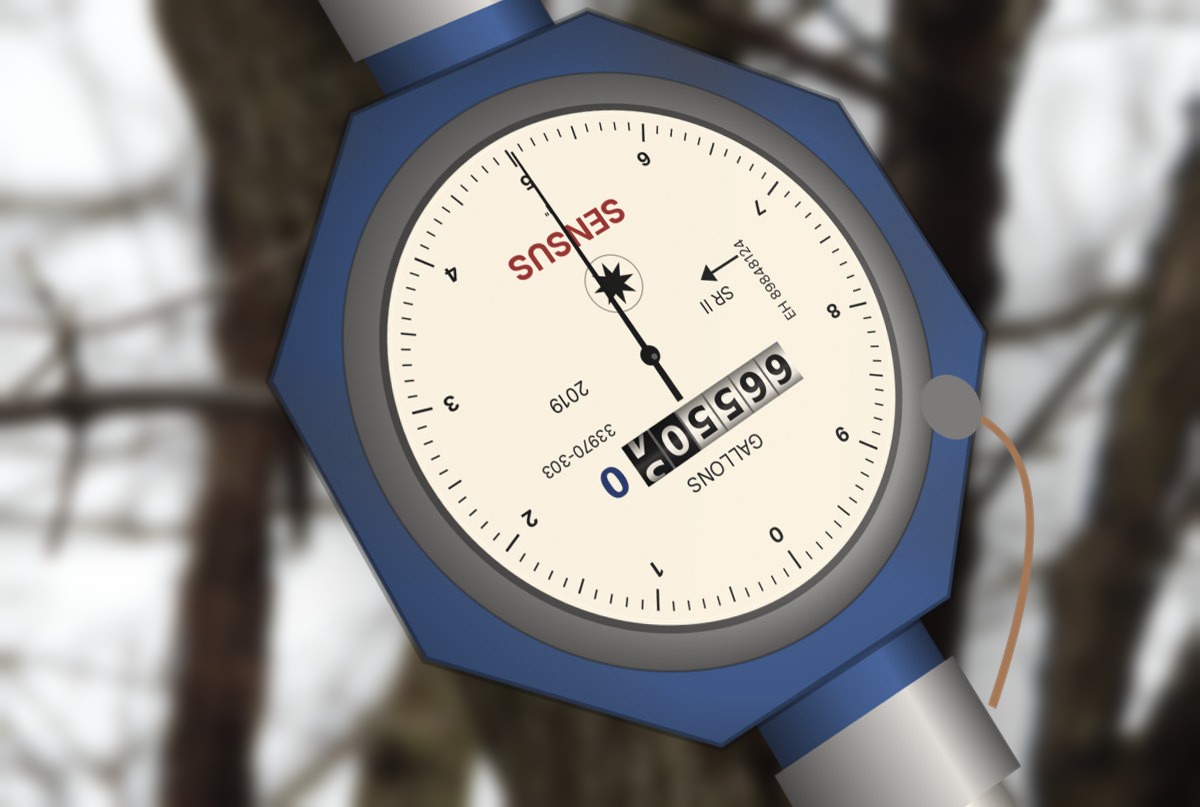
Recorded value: 6655035.0,gal
